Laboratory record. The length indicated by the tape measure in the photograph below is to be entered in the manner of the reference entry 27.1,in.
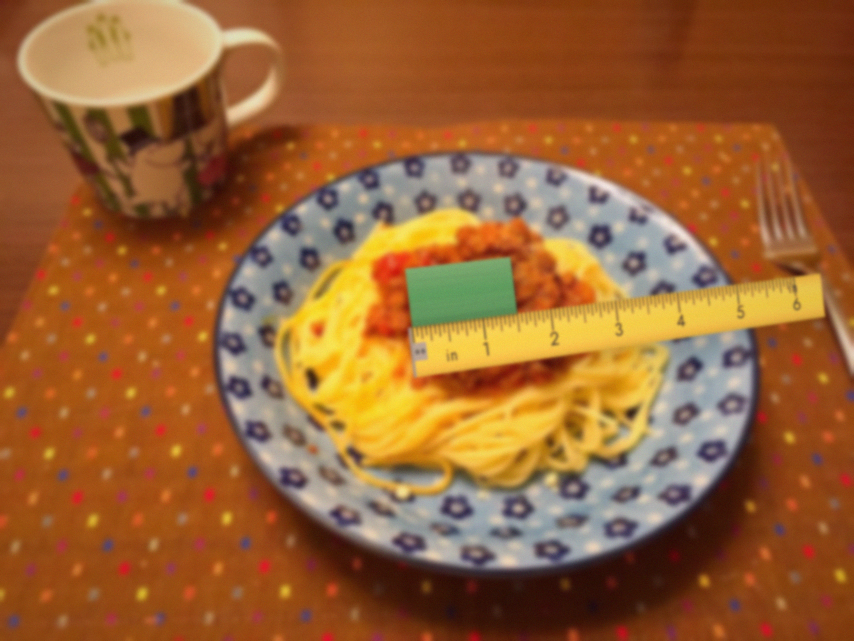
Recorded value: 1.5,in
